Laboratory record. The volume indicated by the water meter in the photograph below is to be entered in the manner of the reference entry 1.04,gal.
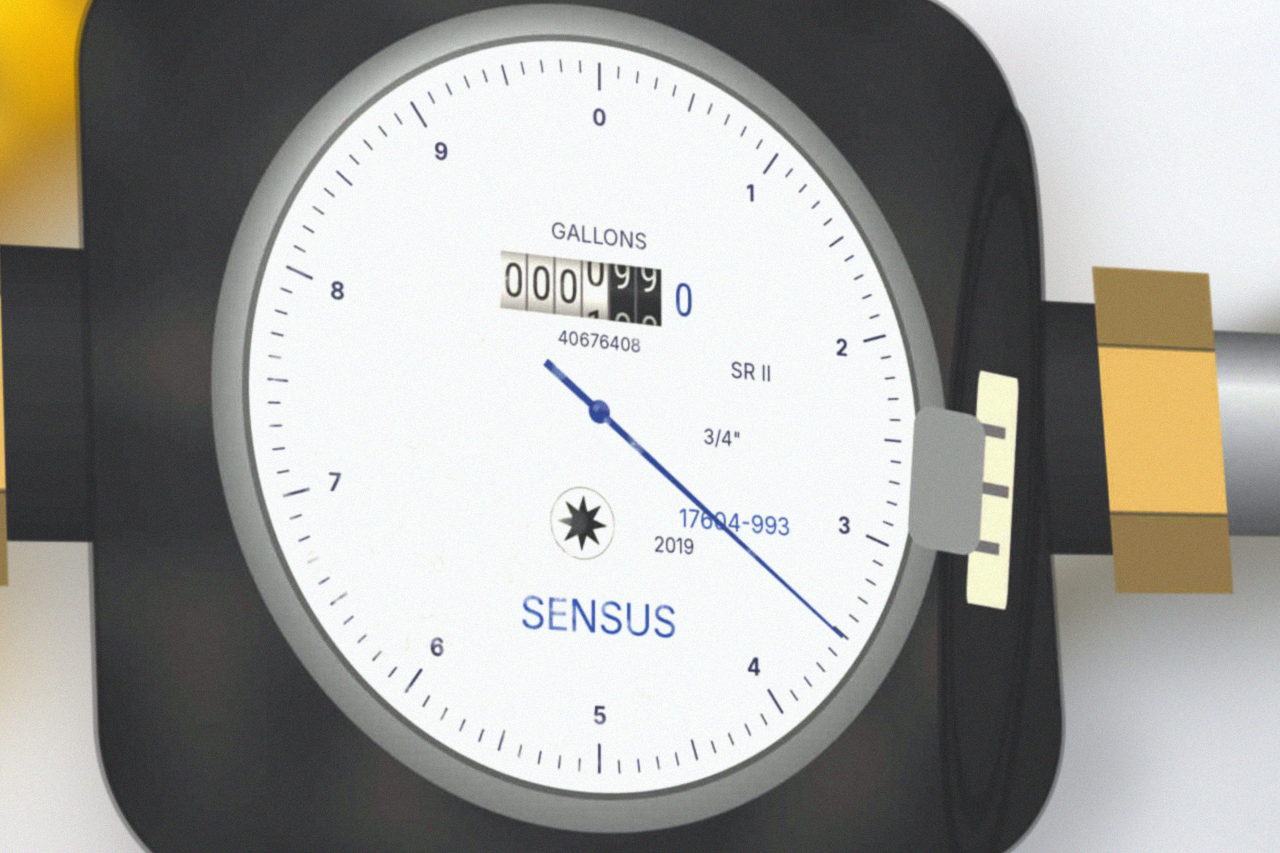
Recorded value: 993.5,gal
